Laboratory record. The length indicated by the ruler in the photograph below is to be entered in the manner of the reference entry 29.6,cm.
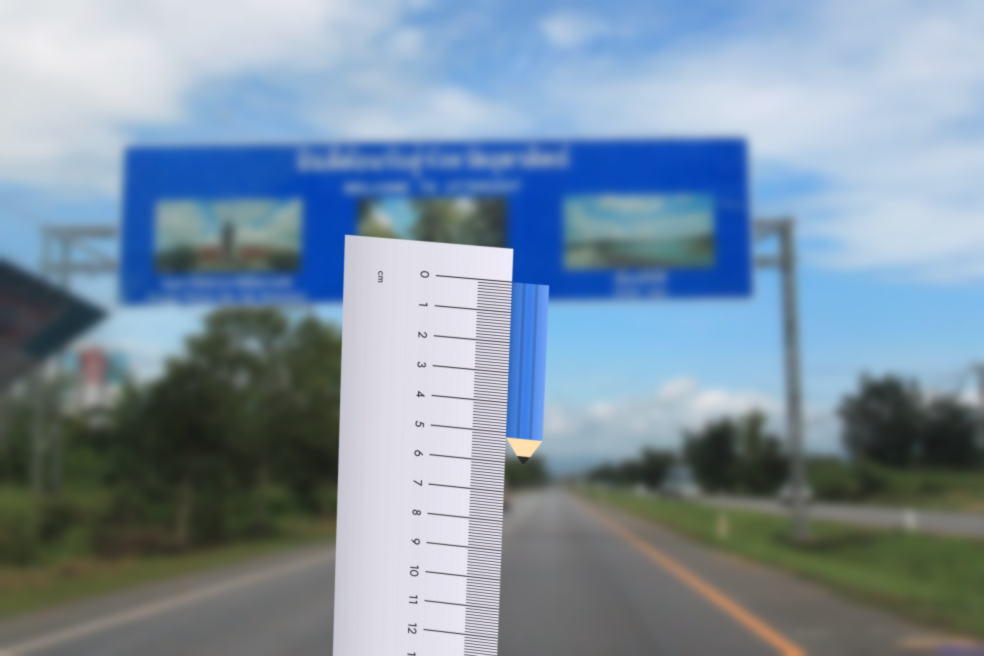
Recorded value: 6,cm
